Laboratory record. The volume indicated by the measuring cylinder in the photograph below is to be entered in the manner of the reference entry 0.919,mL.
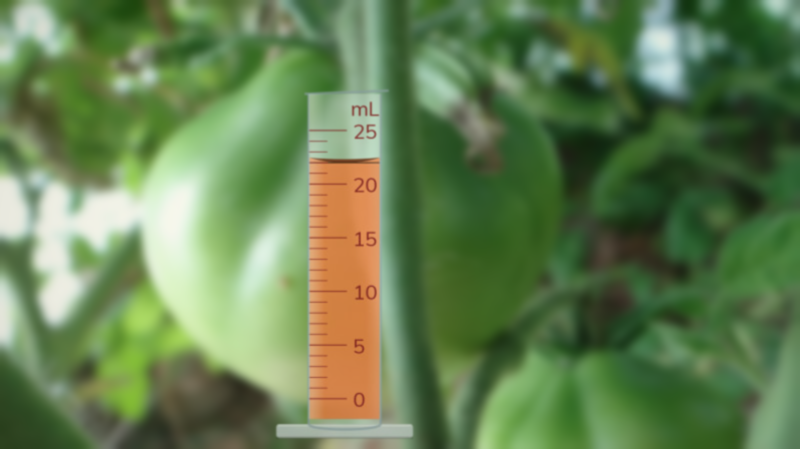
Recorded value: 22,mL
